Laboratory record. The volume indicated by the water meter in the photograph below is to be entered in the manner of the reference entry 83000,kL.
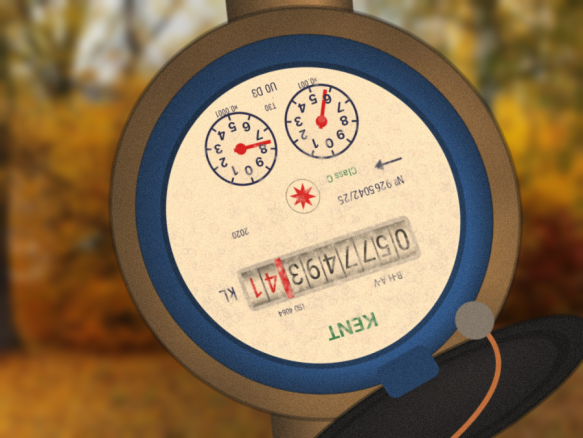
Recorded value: 577493.4157,kL
